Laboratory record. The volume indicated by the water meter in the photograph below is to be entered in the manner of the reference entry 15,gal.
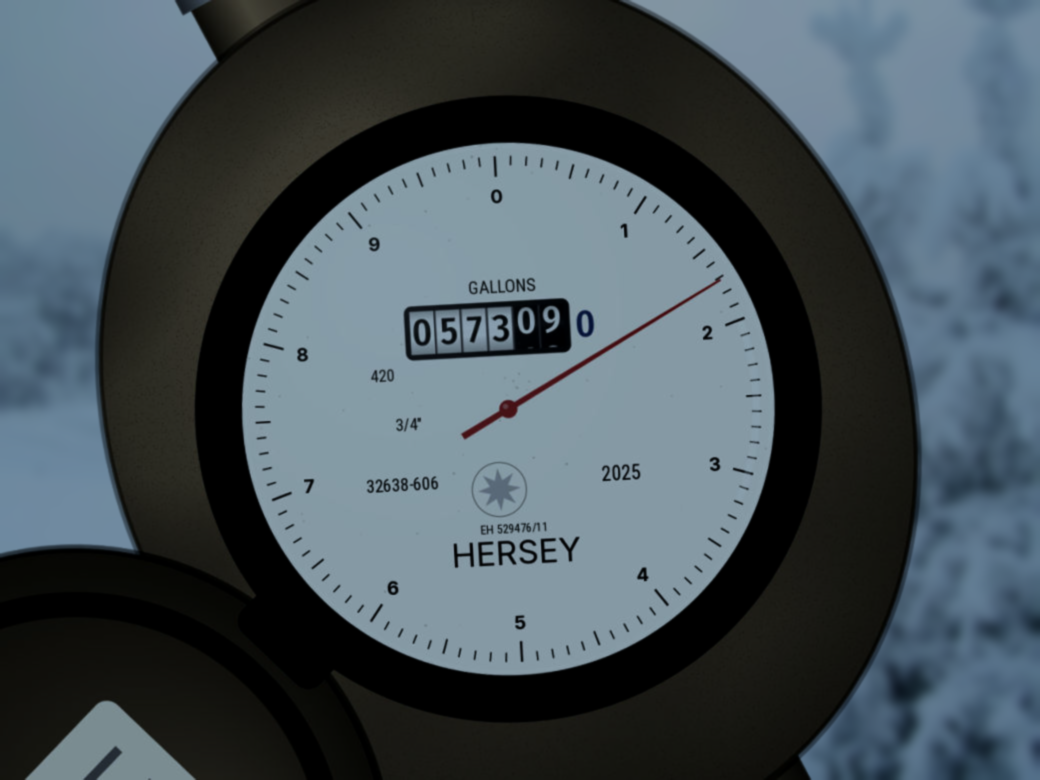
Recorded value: 573091.7,gal
